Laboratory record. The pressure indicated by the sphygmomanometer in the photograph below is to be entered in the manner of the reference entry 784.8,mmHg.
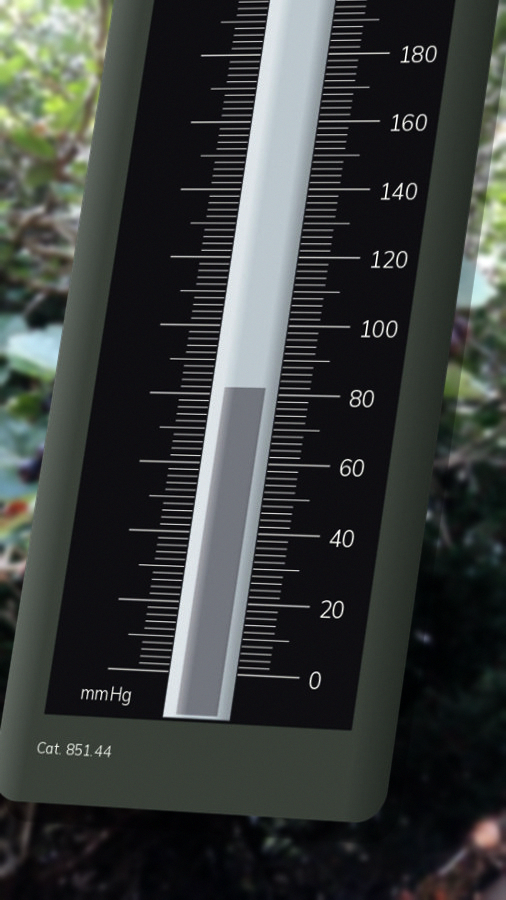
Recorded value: 82,mmHg
